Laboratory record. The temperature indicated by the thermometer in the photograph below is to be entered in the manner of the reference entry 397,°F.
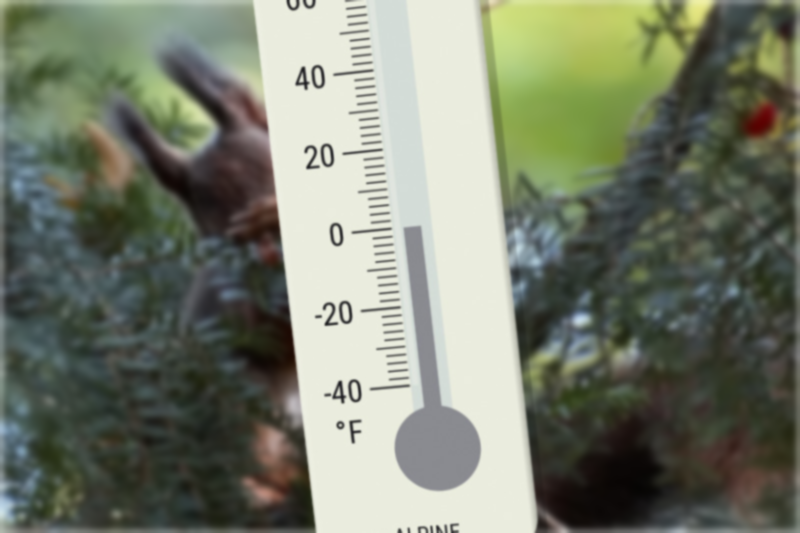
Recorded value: 0,°F
